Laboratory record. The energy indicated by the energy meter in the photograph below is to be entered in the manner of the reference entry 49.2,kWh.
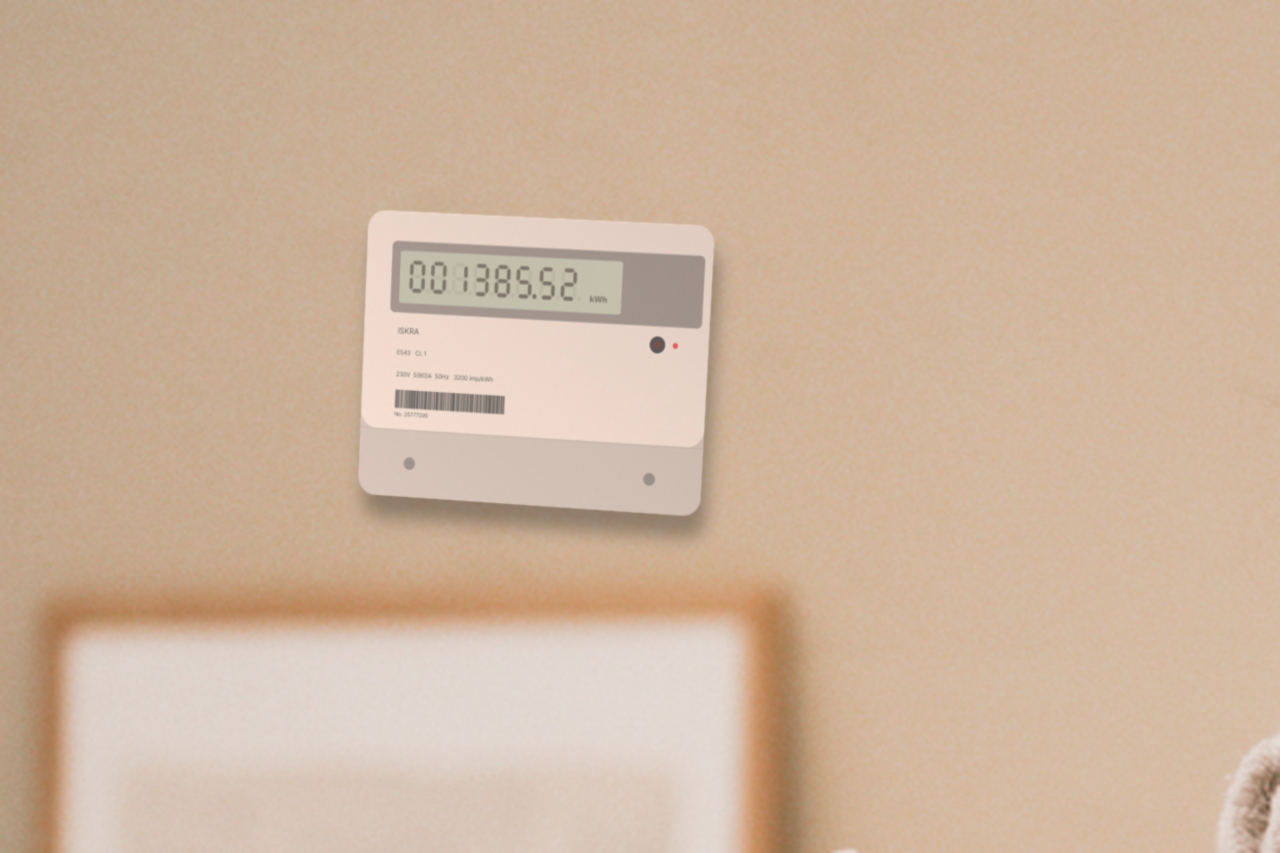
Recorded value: 1385.52,kWh
